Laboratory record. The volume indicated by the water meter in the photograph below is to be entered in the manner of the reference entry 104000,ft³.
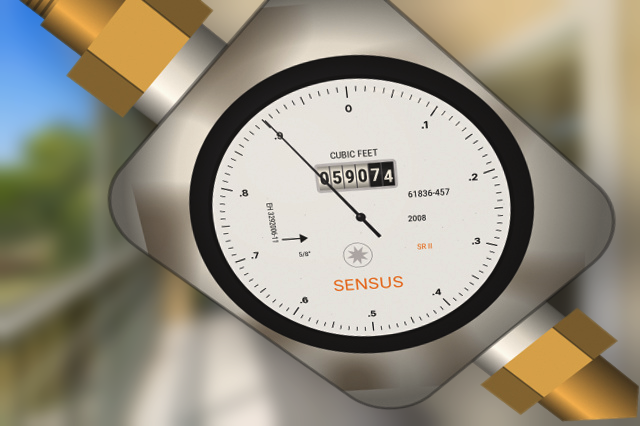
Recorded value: 59073.90,ft³
